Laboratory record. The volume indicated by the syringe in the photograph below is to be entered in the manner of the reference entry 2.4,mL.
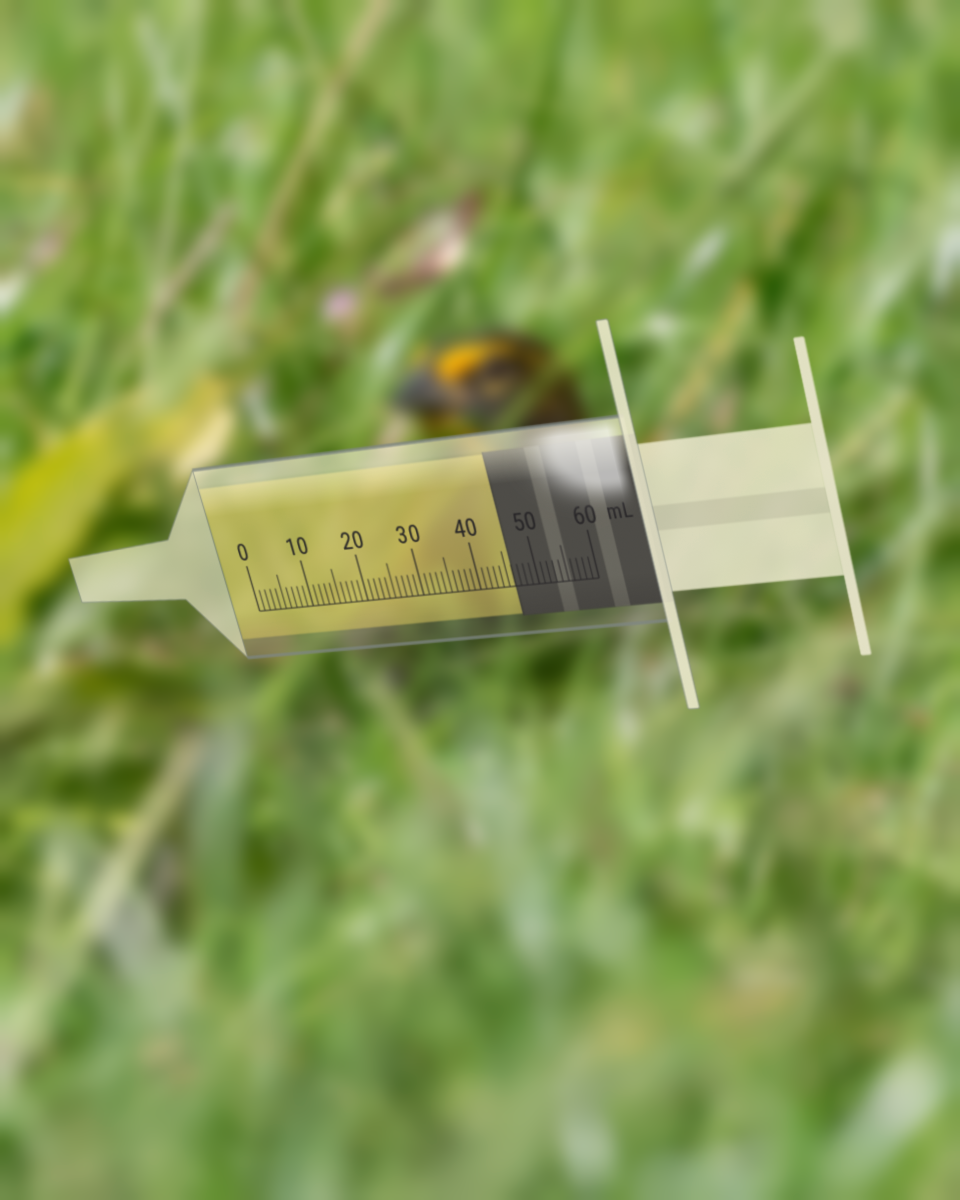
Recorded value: 46,mL
